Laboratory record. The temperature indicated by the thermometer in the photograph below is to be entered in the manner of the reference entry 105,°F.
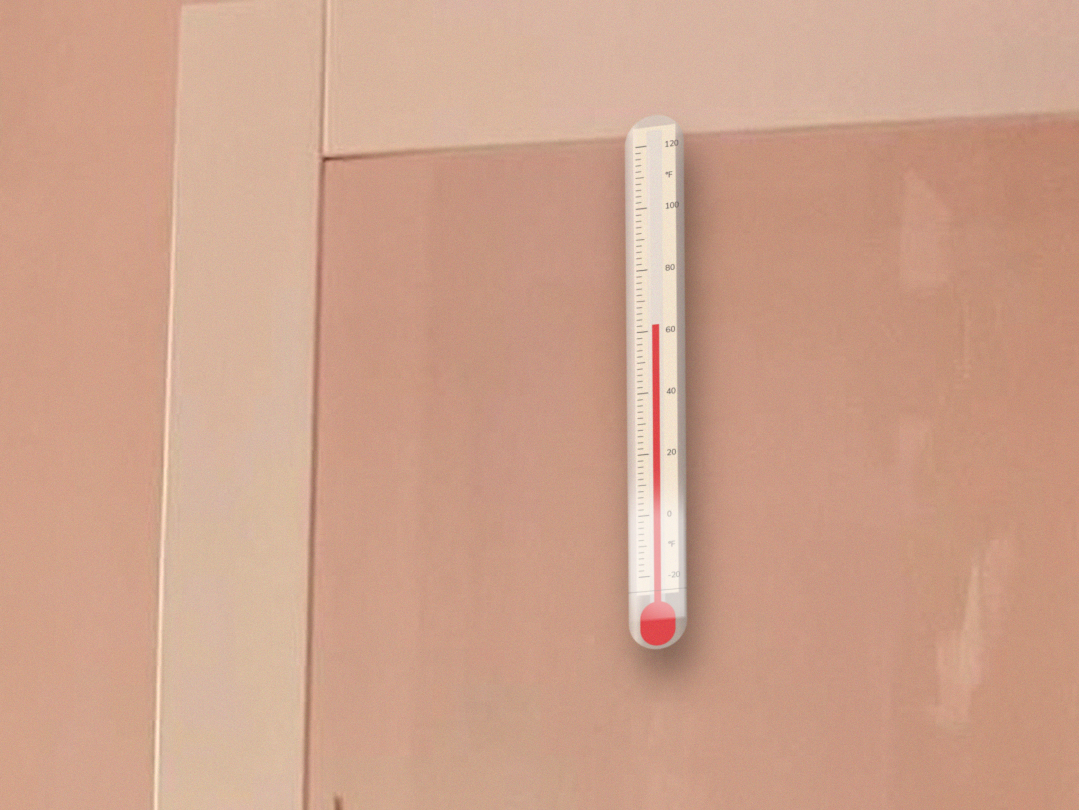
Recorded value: 62,°F
